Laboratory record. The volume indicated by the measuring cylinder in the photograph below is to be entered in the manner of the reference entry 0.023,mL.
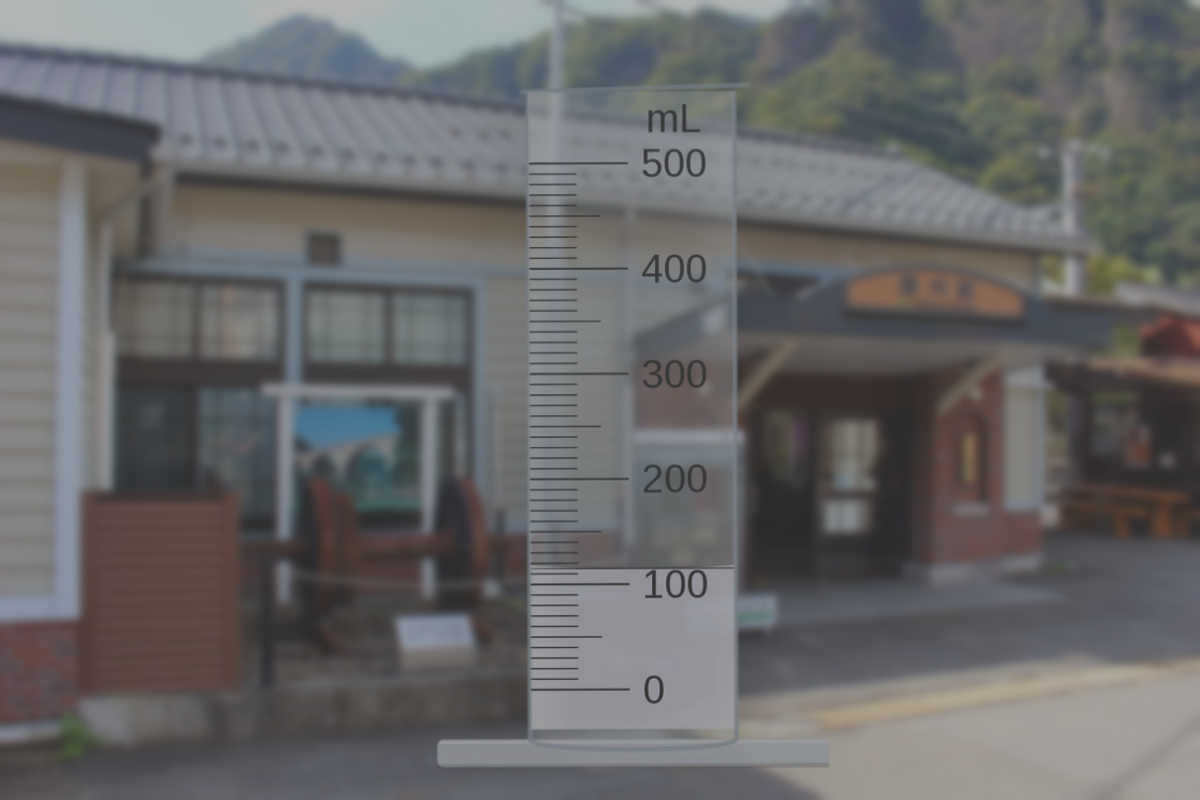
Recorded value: 115,mL
